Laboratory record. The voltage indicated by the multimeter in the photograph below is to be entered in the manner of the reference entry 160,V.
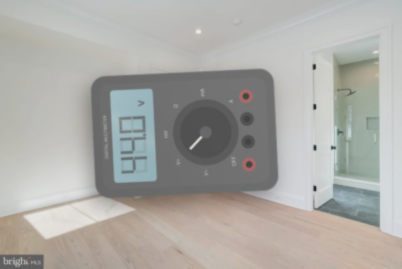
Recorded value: 44.0,V
